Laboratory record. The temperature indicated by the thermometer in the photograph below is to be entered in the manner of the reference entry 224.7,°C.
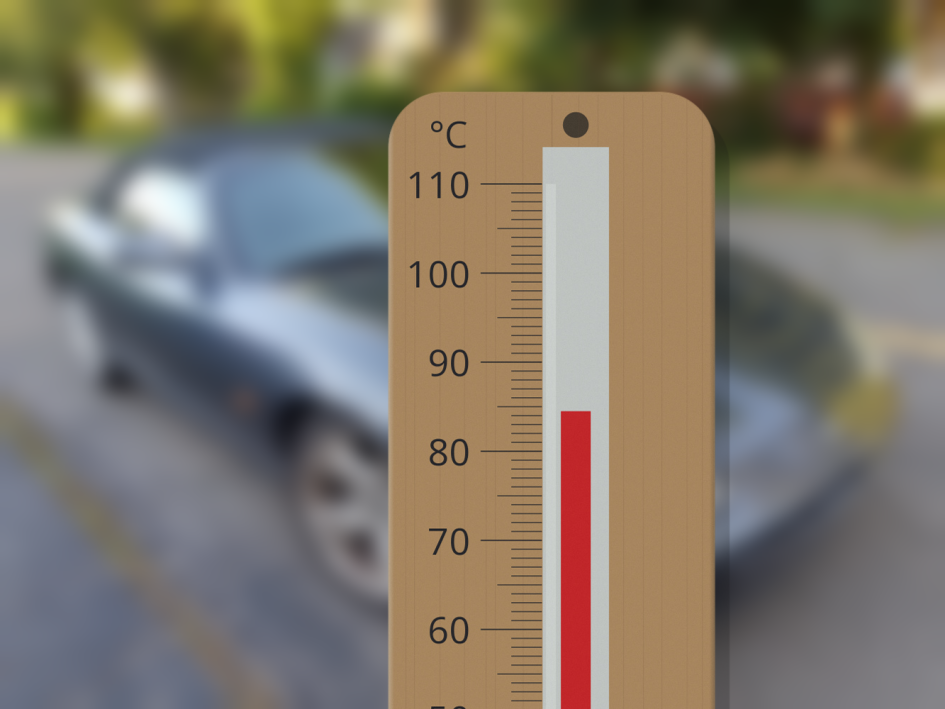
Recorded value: 84.5,°C
